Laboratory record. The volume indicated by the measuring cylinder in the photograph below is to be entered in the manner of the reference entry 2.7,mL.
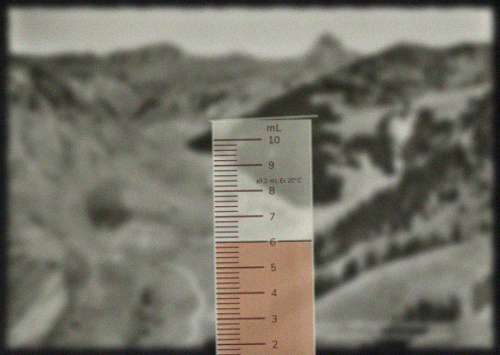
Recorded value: 6,mL
